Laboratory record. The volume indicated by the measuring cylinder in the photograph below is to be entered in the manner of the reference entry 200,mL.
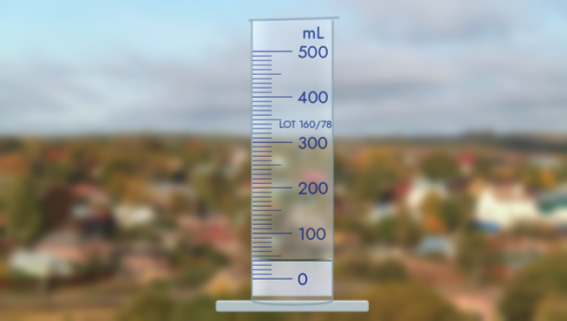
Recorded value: 40,mL
